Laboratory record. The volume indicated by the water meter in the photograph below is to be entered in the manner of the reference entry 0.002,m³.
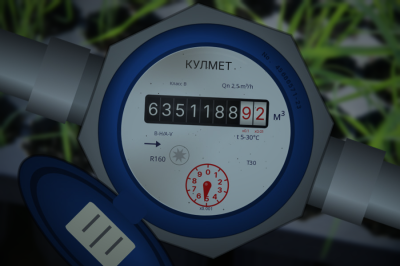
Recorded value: 6351188.925,m³
